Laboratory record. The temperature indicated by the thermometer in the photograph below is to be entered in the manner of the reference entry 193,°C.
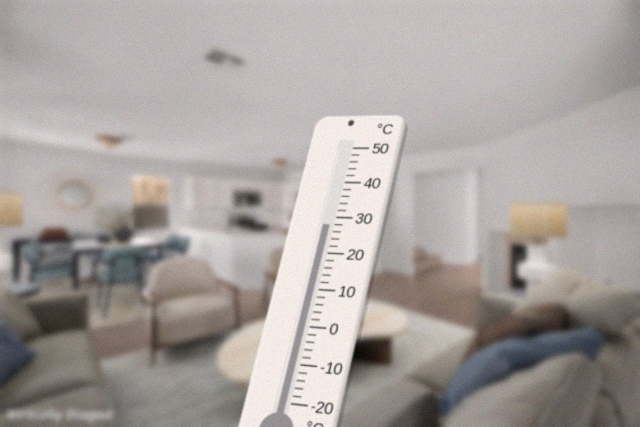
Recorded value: 28,°C
